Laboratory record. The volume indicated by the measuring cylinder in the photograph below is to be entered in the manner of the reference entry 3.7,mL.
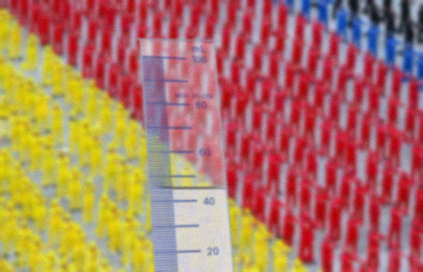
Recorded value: 45,mL
